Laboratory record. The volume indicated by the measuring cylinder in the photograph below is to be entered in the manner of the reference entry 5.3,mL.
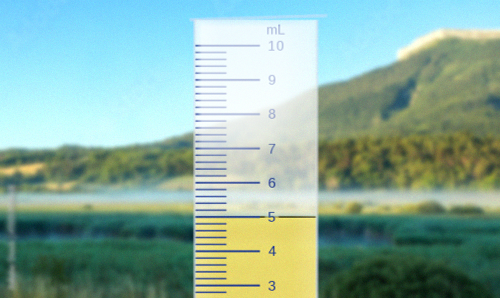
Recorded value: 5,mL
